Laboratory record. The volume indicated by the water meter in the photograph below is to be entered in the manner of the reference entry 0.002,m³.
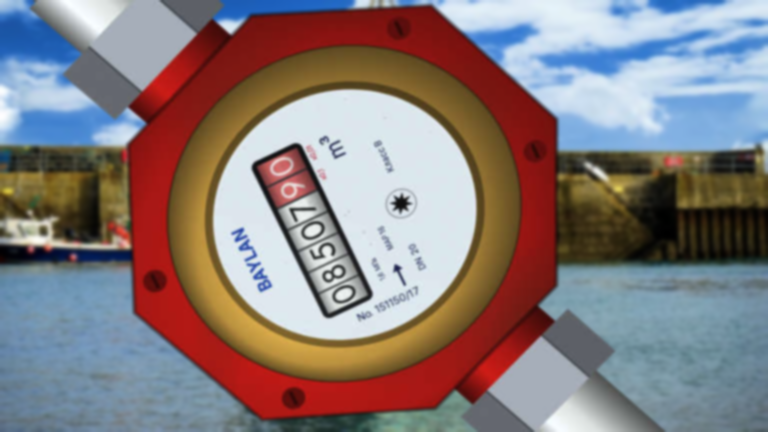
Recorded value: 8507.90,m³
